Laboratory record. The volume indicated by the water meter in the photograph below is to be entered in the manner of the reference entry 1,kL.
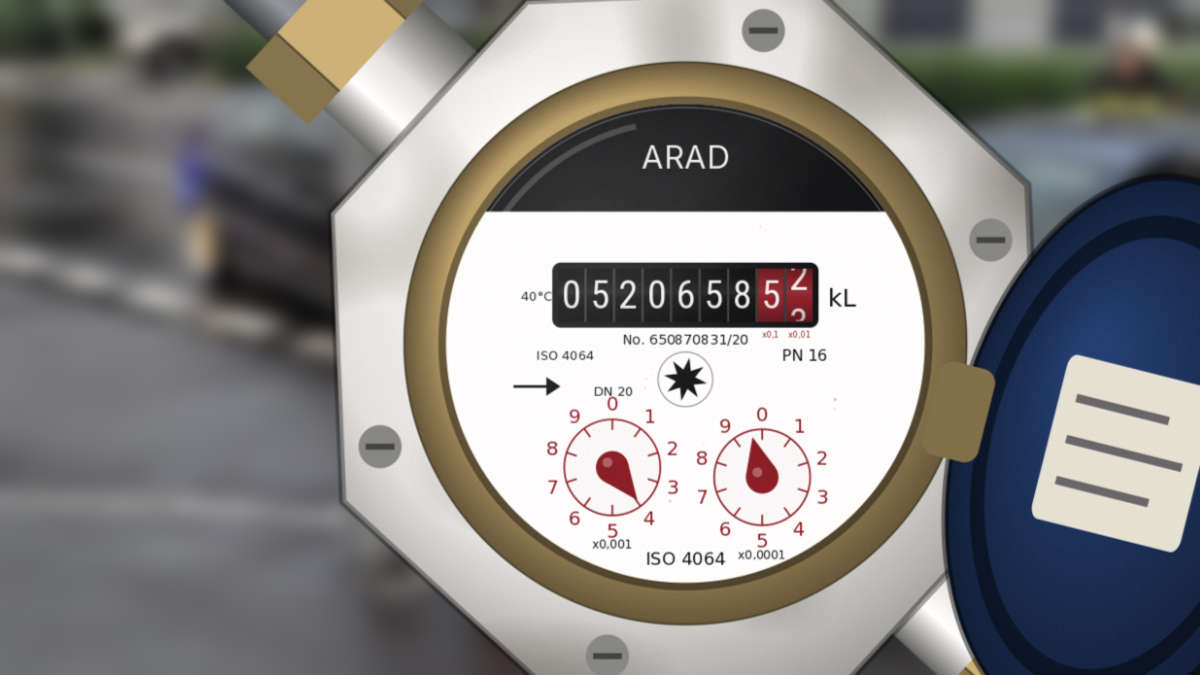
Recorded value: 520658.5239,kL
